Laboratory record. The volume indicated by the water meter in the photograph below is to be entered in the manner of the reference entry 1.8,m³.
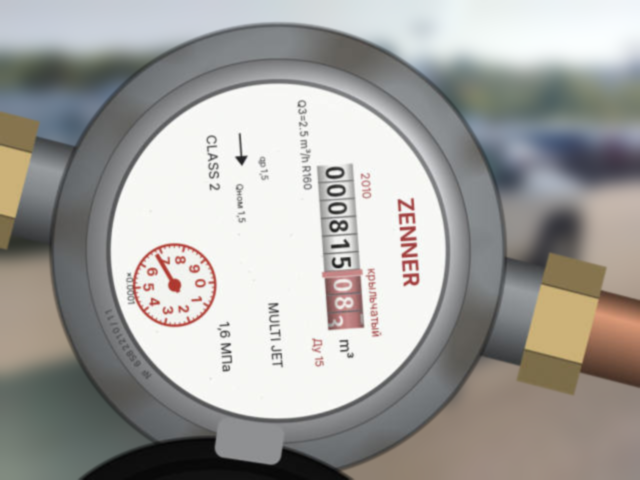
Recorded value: 815.0826,m³
